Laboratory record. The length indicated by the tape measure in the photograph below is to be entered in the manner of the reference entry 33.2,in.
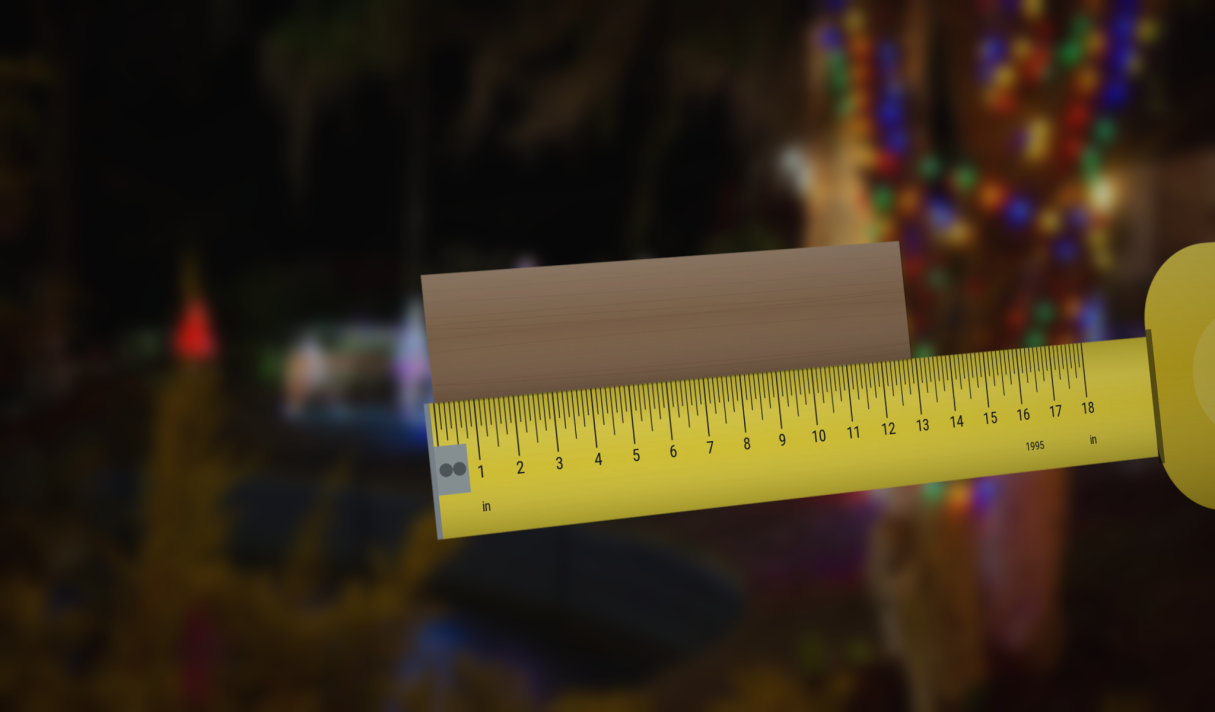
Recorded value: 12.875,in
